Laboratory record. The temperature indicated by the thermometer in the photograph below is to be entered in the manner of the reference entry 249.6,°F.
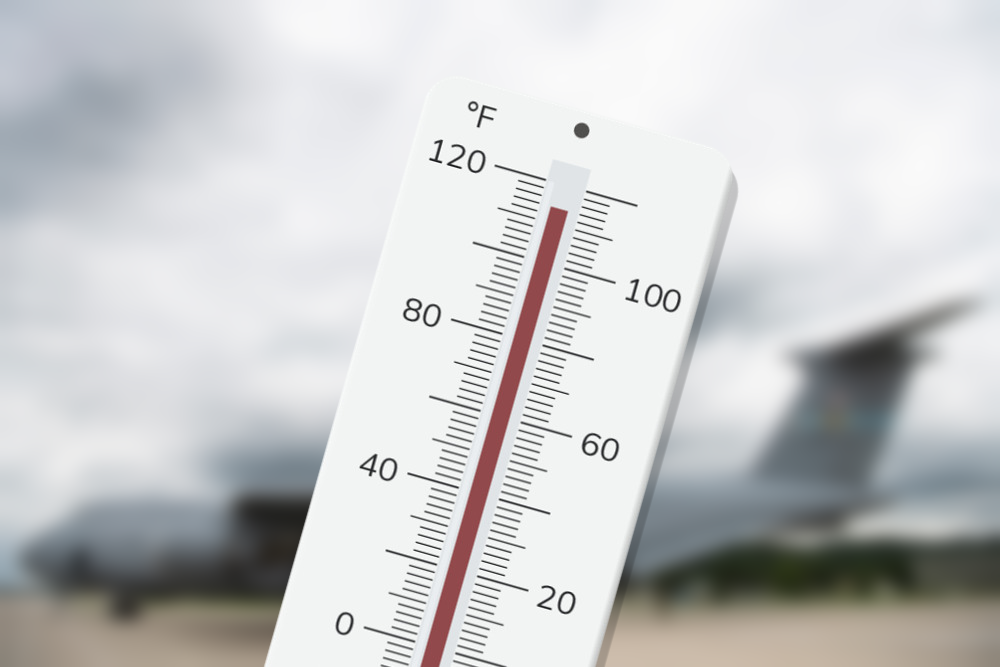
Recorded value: 114,°F
